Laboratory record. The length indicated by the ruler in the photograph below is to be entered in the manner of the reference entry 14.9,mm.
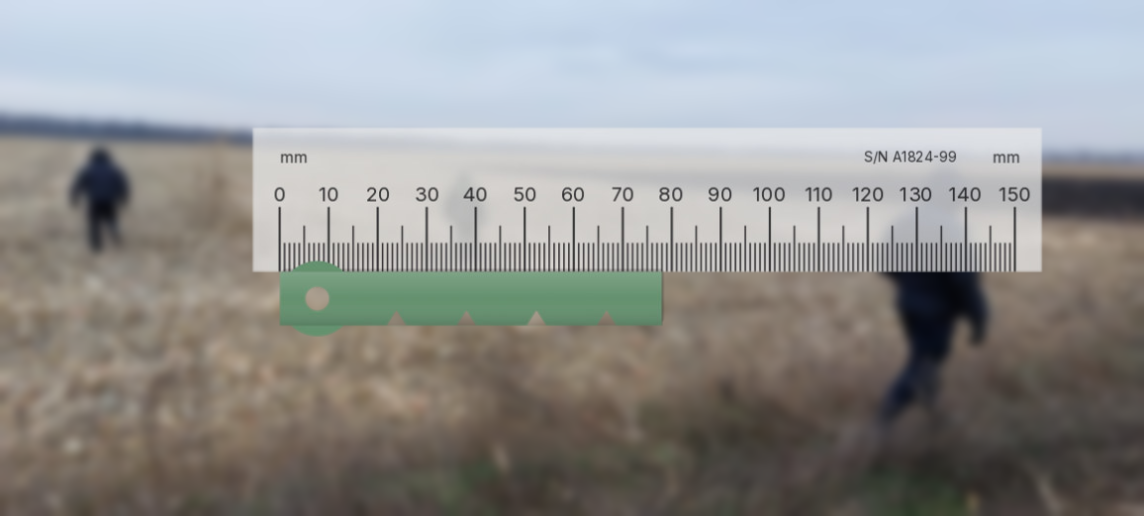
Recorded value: 78,mm
